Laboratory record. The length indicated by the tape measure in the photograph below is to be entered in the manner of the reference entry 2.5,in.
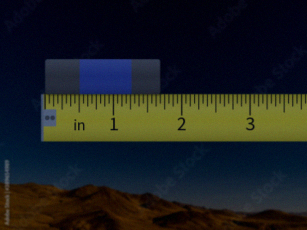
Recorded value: 1.6875,in
